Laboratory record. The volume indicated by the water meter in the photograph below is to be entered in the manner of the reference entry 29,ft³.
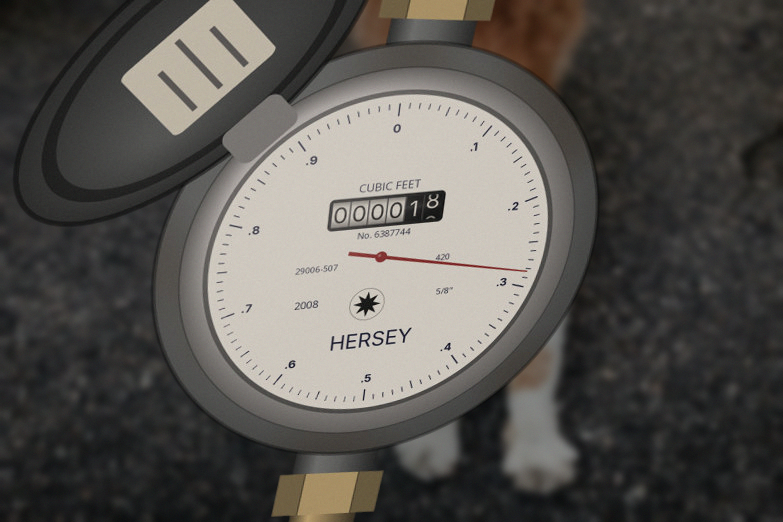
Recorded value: 18.28,ft³
